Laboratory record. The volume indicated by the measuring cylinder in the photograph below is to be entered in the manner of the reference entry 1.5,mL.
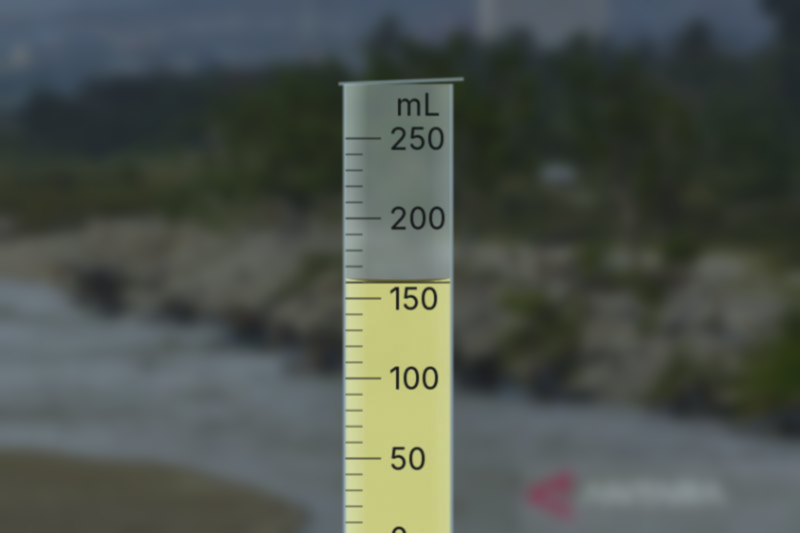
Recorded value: 160,mL
